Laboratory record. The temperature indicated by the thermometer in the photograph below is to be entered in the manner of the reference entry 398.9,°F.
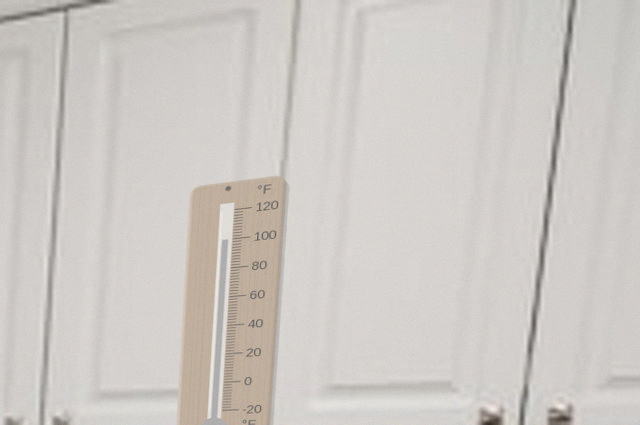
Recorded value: 100,°F
